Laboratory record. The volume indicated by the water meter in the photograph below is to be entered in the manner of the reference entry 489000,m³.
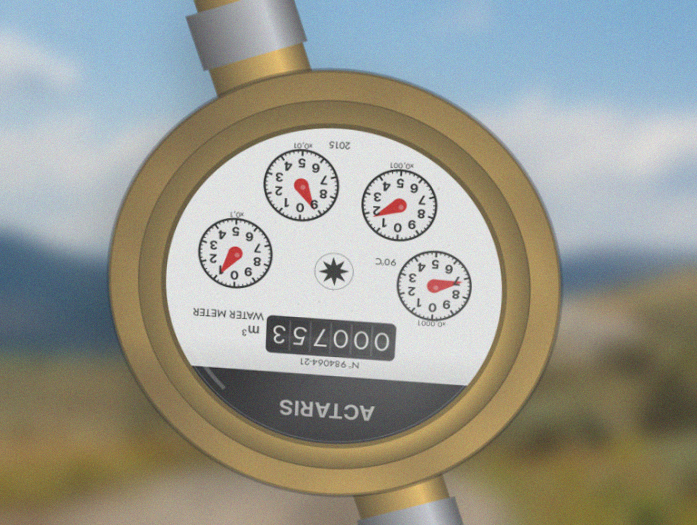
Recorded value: 753.0917,m³
